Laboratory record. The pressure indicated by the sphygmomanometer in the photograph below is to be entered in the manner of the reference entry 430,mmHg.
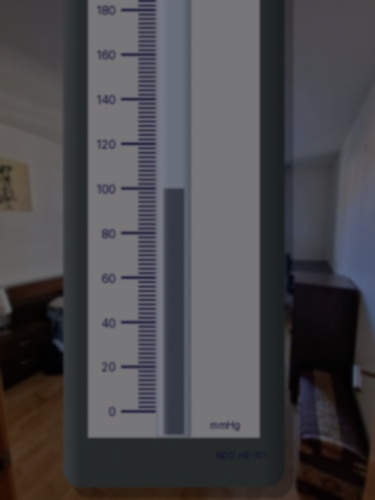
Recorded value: 100,mmHg
